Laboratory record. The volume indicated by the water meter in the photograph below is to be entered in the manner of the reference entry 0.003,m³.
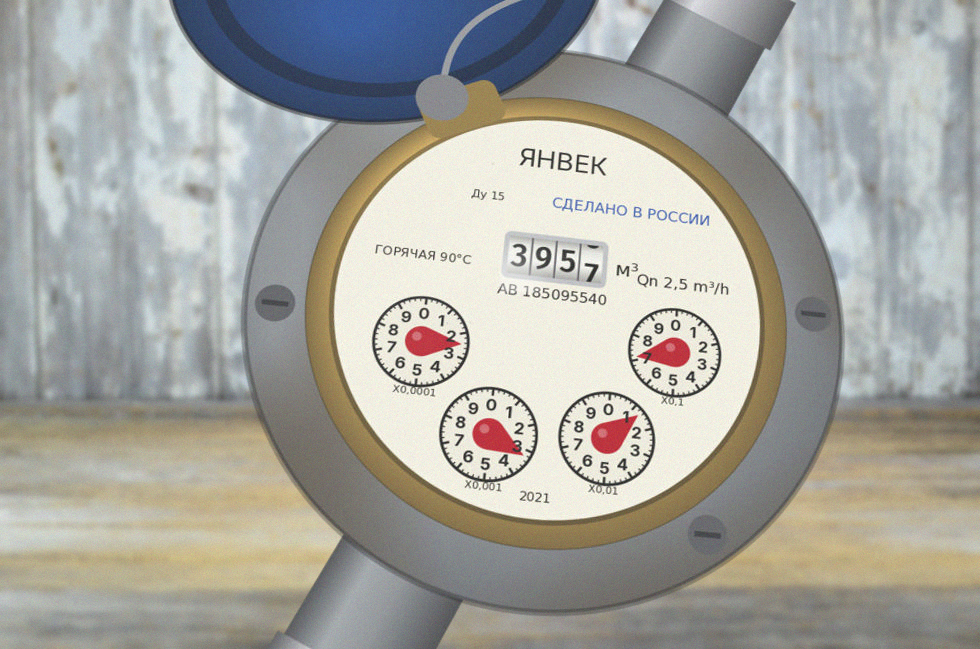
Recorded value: 3956.7132,m³
